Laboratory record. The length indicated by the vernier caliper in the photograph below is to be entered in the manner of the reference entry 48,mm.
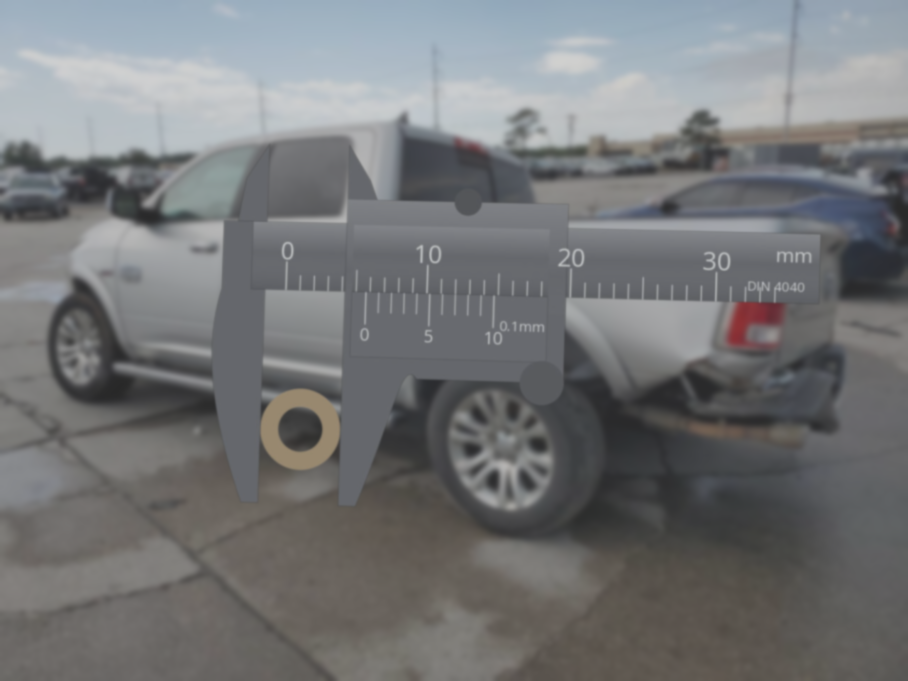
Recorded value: 5.7,mm
